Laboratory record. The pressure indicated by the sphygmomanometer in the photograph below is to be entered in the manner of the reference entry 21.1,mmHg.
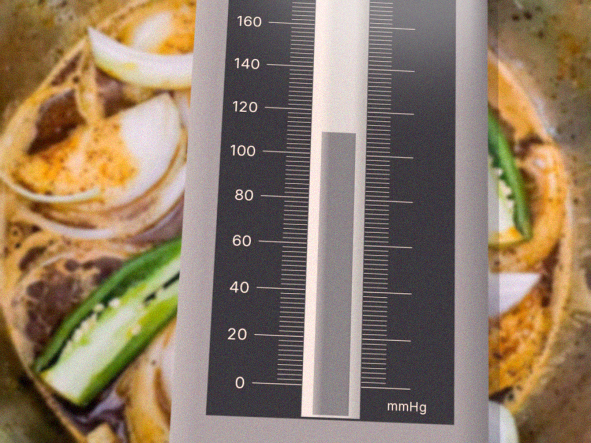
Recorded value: 110,mmHg
